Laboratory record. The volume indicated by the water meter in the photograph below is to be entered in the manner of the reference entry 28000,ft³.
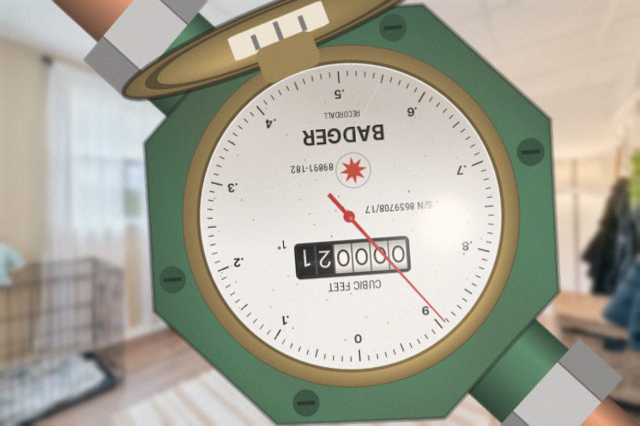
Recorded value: 20.89,ft³
